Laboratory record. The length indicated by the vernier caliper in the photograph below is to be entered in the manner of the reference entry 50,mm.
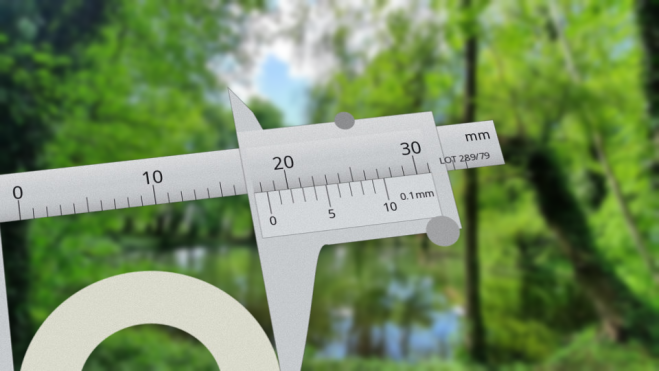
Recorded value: 18.4,mm
